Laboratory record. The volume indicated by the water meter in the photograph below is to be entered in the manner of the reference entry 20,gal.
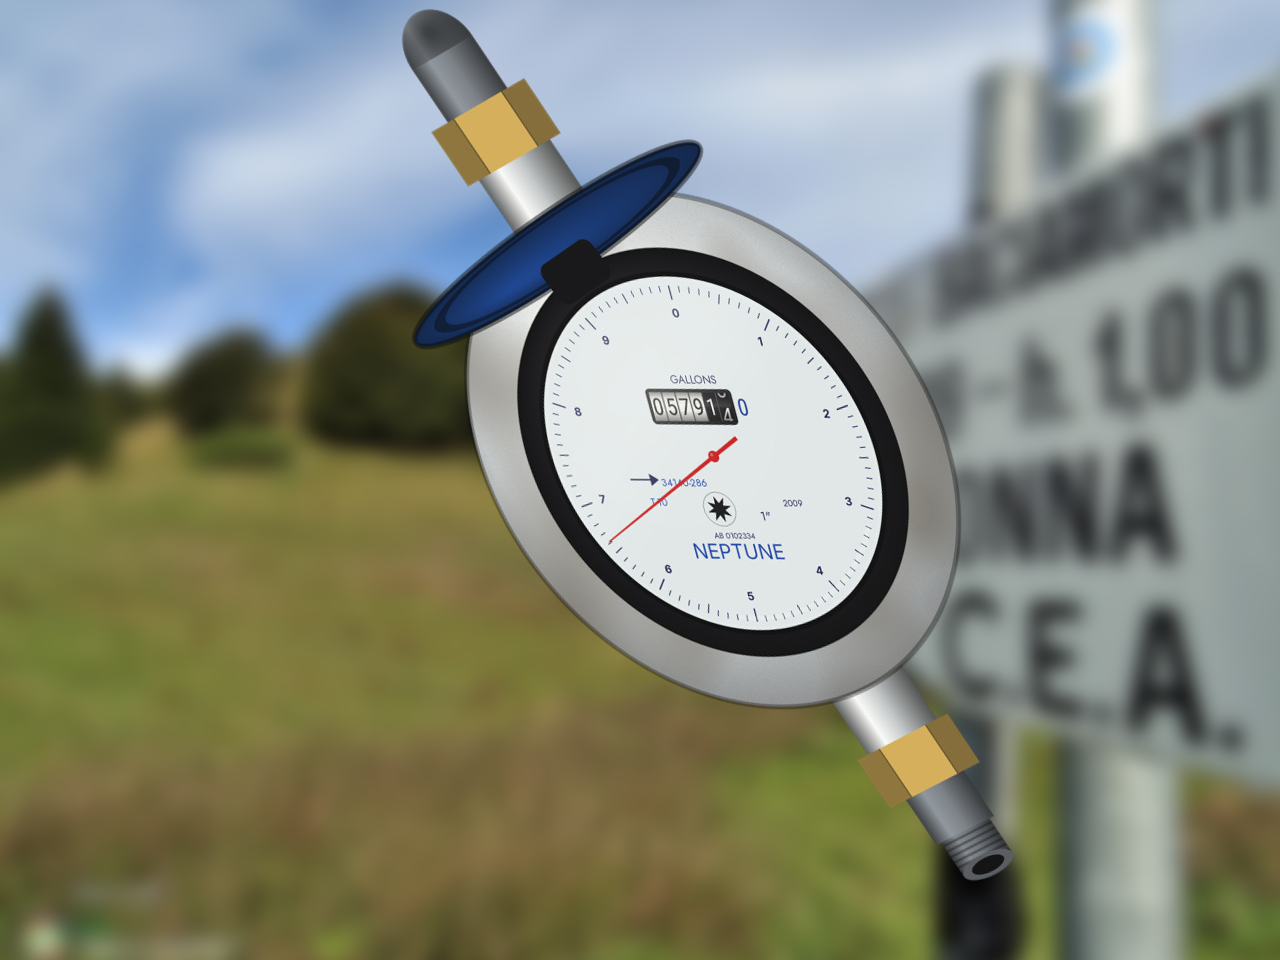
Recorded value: 579136.6,gal
